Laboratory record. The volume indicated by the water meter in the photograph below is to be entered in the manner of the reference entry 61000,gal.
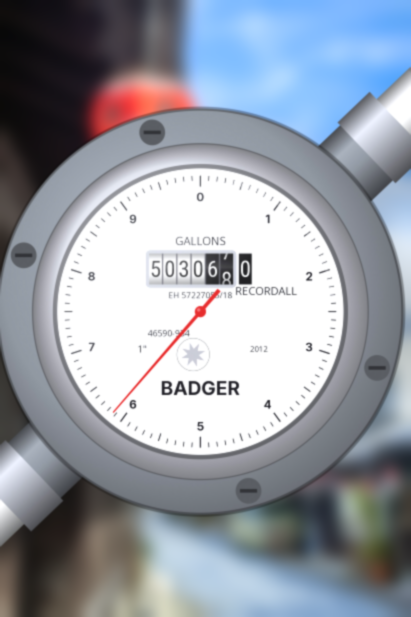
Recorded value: 5030676.1,gal
